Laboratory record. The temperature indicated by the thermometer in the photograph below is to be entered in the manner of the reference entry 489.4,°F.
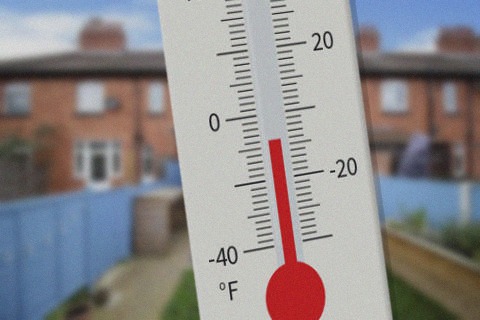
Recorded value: -8,°F
